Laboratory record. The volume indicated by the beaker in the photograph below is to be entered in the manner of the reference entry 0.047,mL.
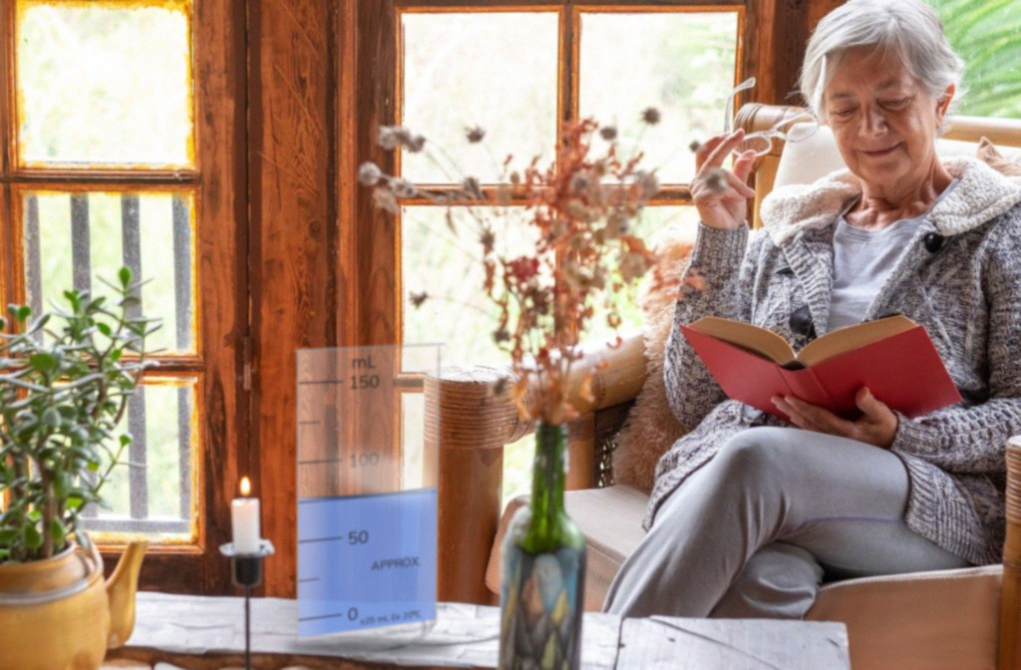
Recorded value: 75,mL
